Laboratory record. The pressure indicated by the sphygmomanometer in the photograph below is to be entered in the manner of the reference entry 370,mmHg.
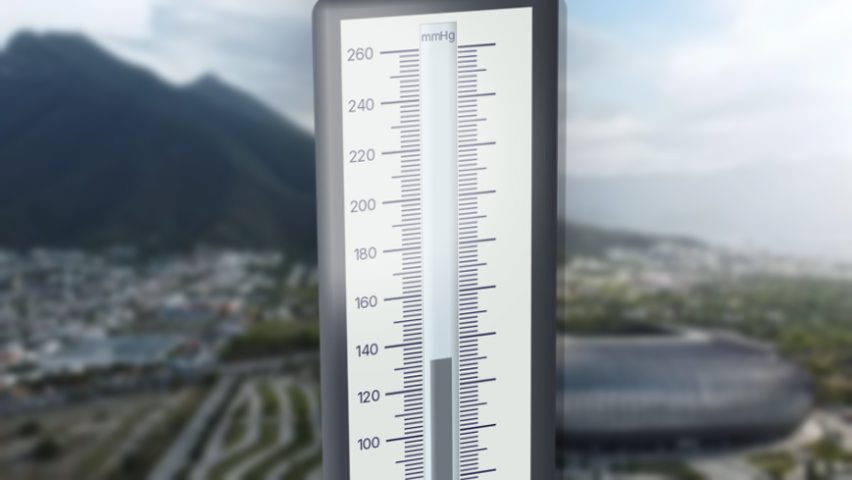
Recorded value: 132,mmHg
